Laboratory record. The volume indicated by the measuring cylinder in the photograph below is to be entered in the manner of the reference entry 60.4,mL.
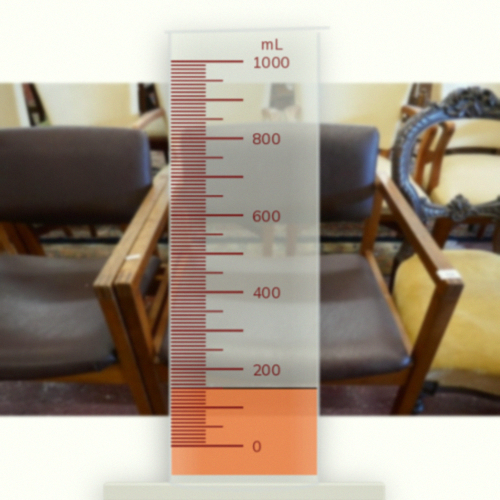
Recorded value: 150,mL
